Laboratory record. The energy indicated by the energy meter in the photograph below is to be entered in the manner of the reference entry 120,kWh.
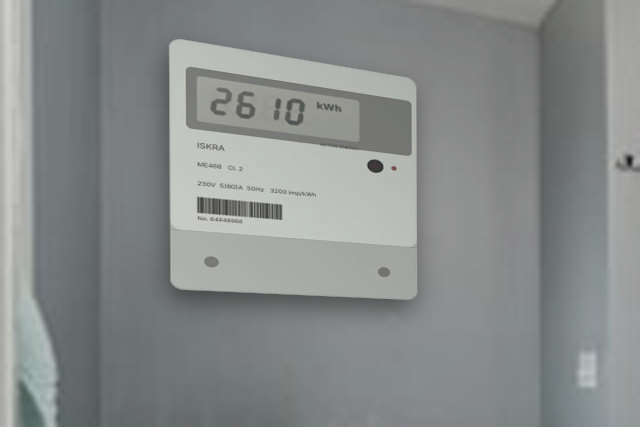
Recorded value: 2610,kWh
